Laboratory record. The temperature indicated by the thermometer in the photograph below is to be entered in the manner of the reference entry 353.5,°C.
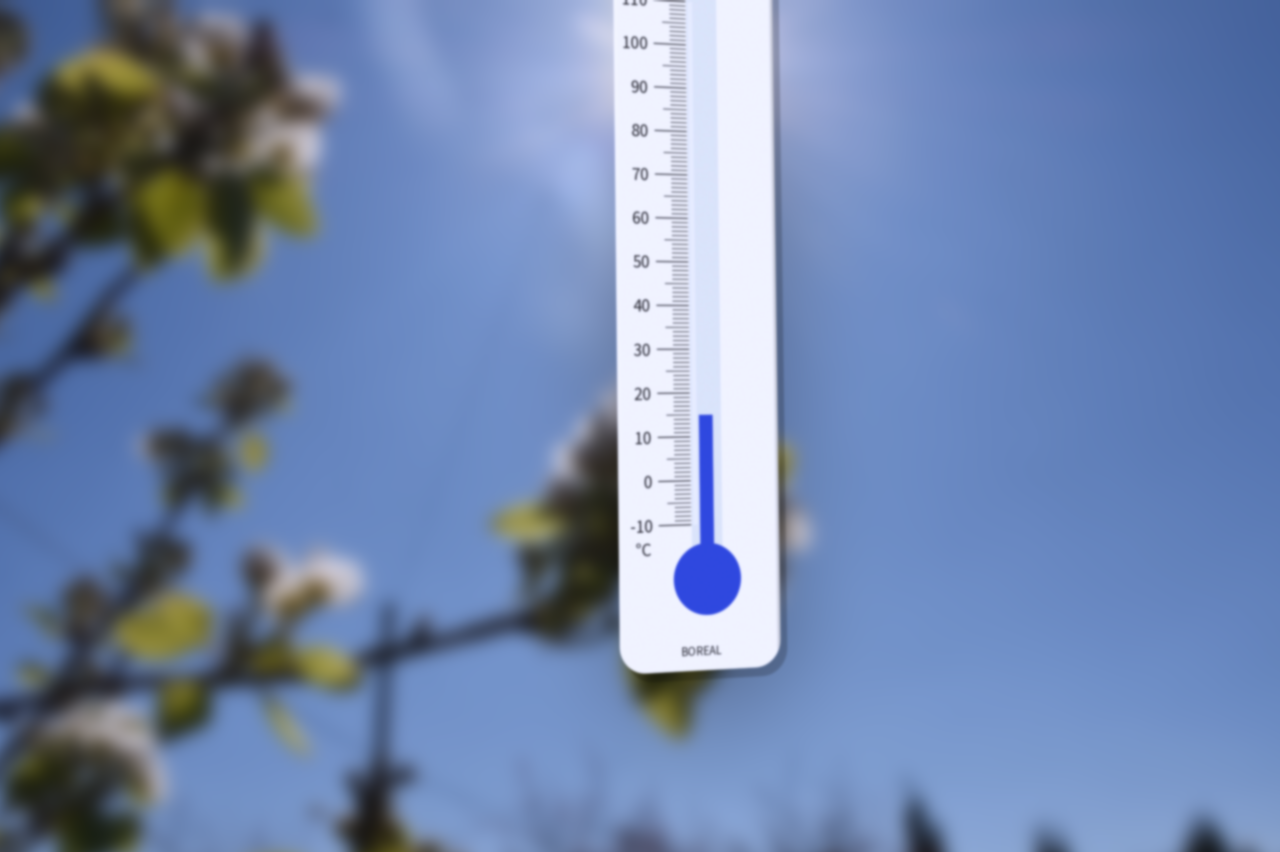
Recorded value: 15,°C
